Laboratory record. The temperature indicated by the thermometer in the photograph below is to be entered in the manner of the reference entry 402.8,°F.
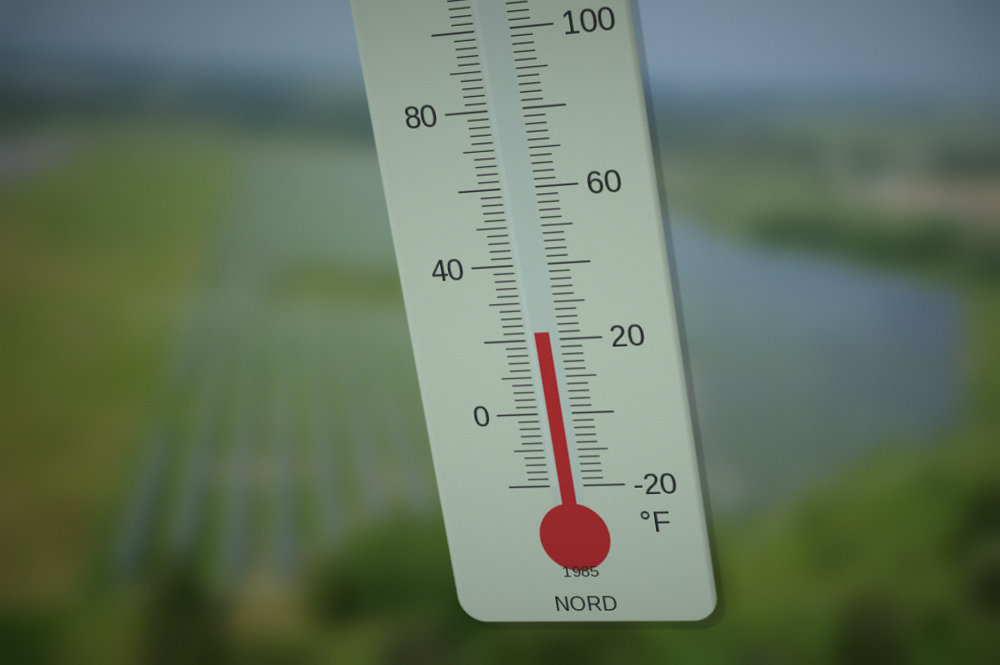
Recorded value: 22,°F
